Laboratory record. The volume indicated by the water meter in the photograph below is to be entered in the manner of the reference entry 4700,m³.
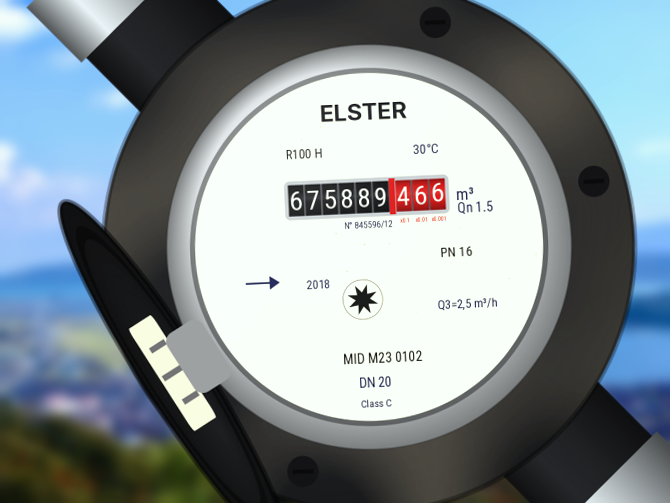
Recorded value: 675889.466,m³
